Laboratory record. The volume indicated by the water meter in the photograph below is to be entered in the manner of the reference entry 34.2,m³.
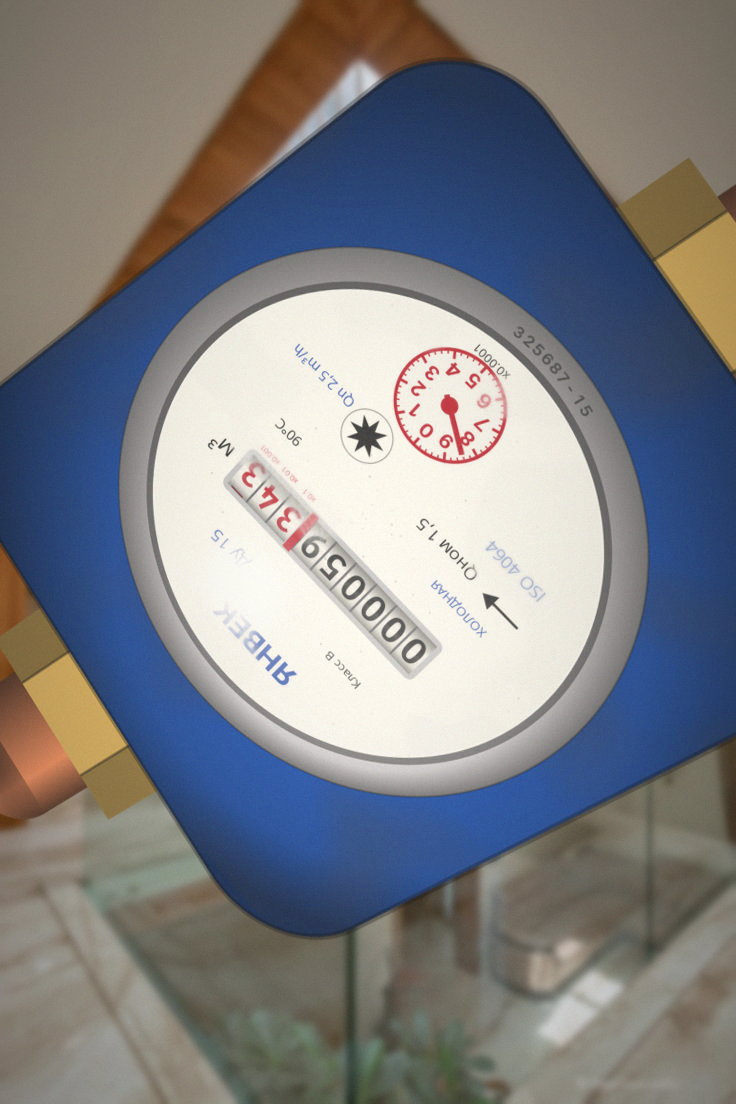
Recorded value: 59.3428,m³
